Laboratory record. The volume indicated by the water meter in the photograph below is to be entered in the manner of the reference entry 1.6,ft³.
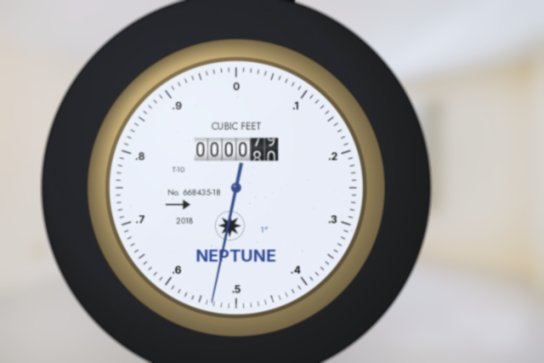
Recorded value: 79.53,ft³
